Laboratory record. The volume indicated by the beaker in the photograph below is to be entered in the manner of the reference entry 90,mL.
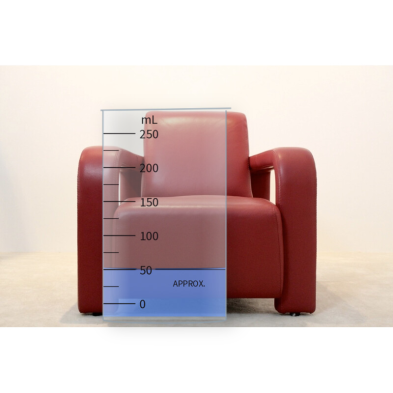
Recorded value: 50,mL
